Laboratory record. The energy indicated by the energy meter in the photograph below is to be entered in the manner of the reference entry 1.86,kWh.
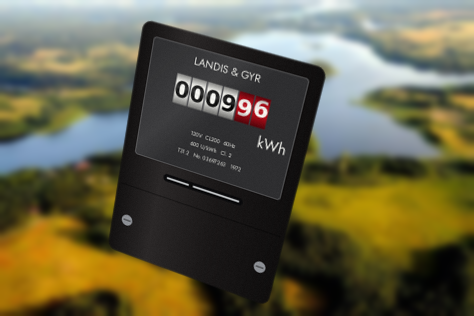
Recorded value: 9.96,kWh
